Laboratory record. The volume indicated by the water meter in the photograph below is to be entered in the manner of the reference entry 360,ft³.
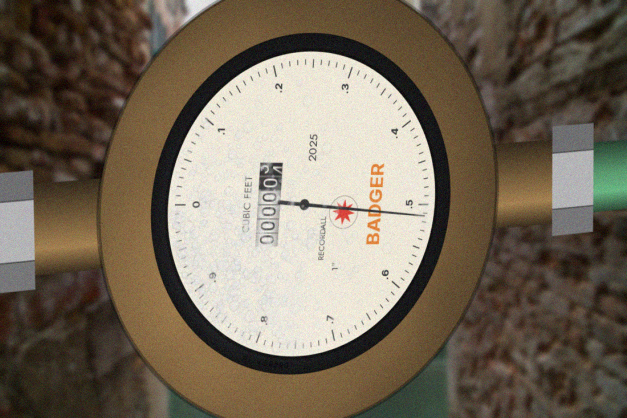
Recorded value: 3.51,ft³
